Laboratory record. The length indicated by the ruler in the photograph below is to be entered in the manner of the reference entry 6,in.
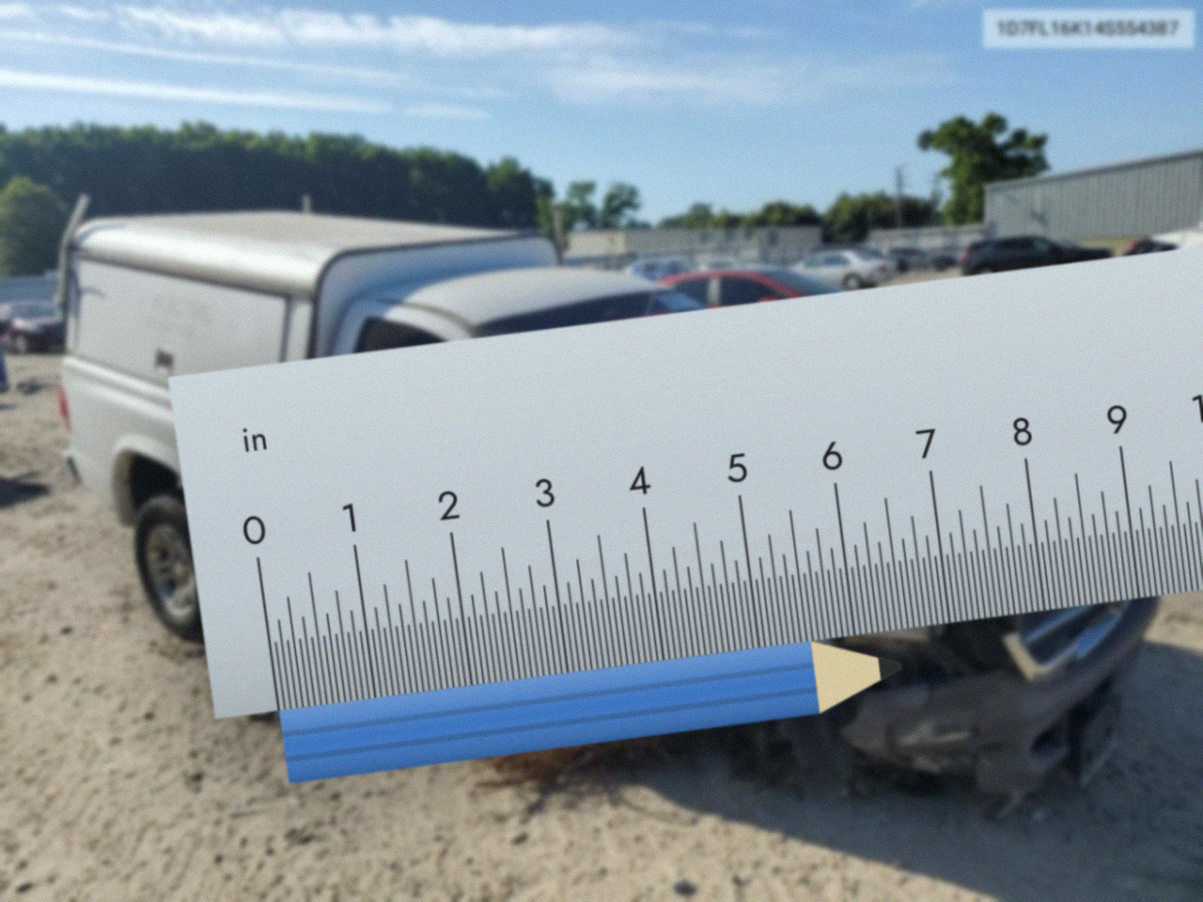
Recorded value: 6.4375,in
